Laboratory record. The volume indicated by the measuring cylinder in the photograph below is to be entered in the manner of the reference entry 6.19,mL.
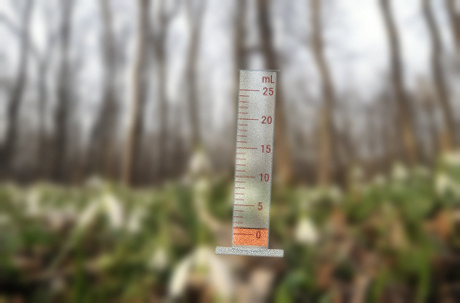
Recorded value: 1,mL
